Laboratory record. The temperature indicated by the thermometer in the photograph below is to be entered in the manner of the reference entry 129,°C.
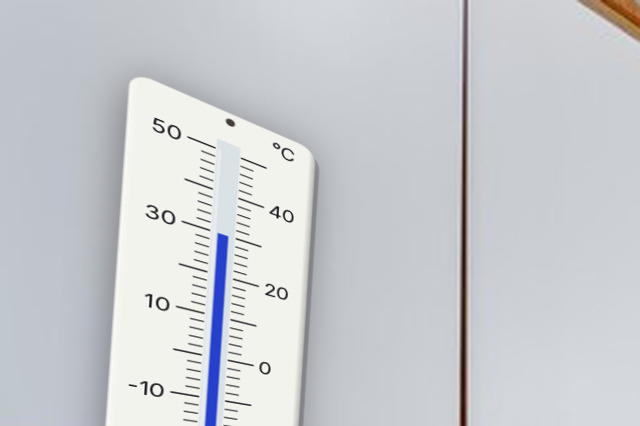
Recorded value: 30,°C
